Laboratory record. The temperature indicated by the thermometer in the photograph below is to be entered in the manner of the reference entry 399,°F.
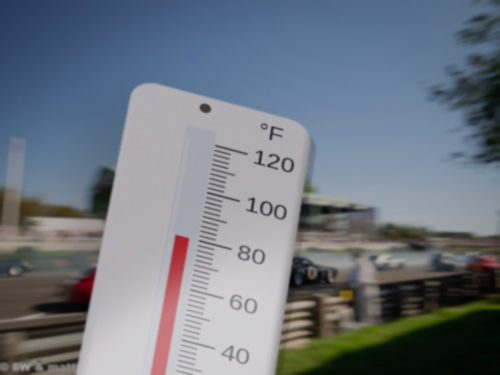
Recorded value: 80,°F
